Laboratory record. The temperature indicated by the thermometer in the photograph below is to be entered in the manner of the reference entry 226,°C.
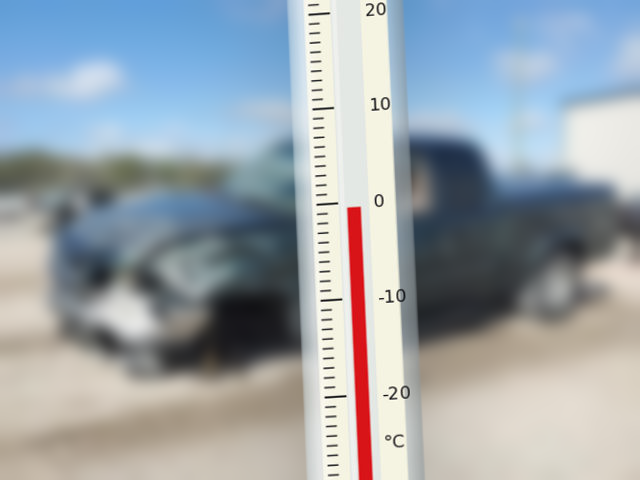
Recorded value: -0.5,°C
